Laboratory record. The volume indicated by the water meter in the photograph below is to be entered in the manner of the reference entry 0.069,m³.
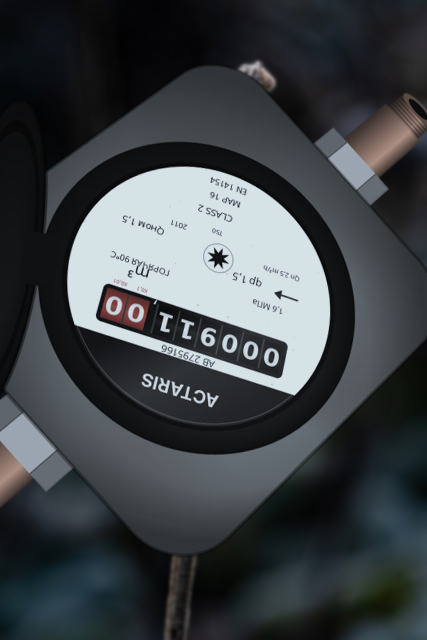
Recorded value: 911.00,m³
